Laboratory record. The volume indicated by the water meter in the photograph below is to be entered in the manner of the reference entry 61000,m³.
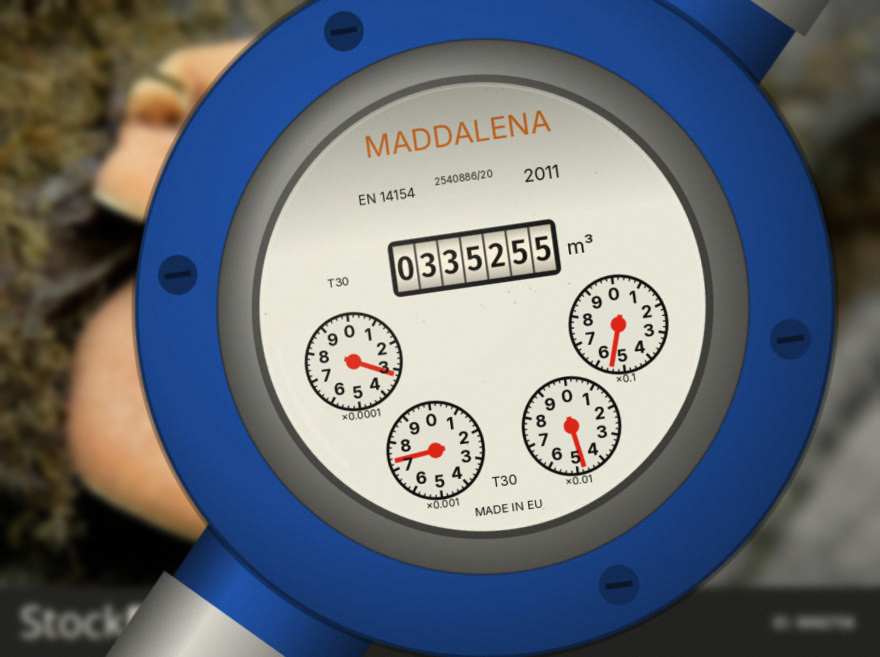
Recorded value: 335255.5473,m³
